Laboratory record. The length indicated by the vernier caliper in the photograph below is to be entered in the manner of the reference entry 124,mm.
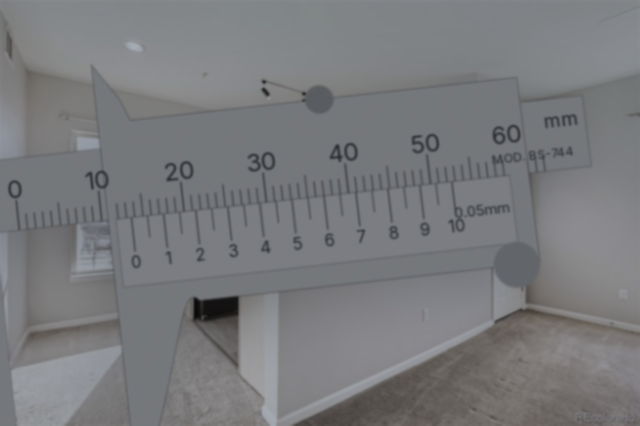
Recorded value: 13.6,mm
